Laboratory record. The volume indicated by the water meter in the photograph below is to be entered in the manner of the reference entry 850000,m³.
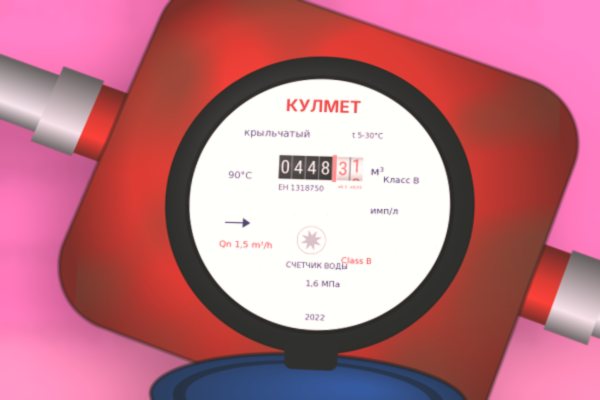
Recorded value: 448.31,m³
